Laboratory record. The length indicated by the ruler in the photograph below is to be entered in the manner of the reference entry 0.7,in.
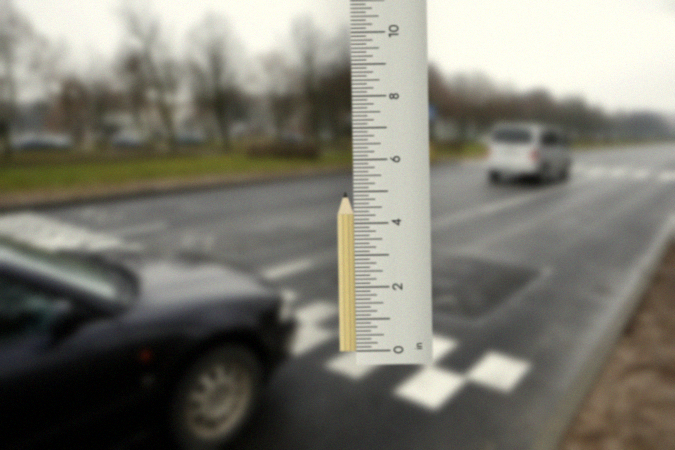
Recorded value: 5,in
